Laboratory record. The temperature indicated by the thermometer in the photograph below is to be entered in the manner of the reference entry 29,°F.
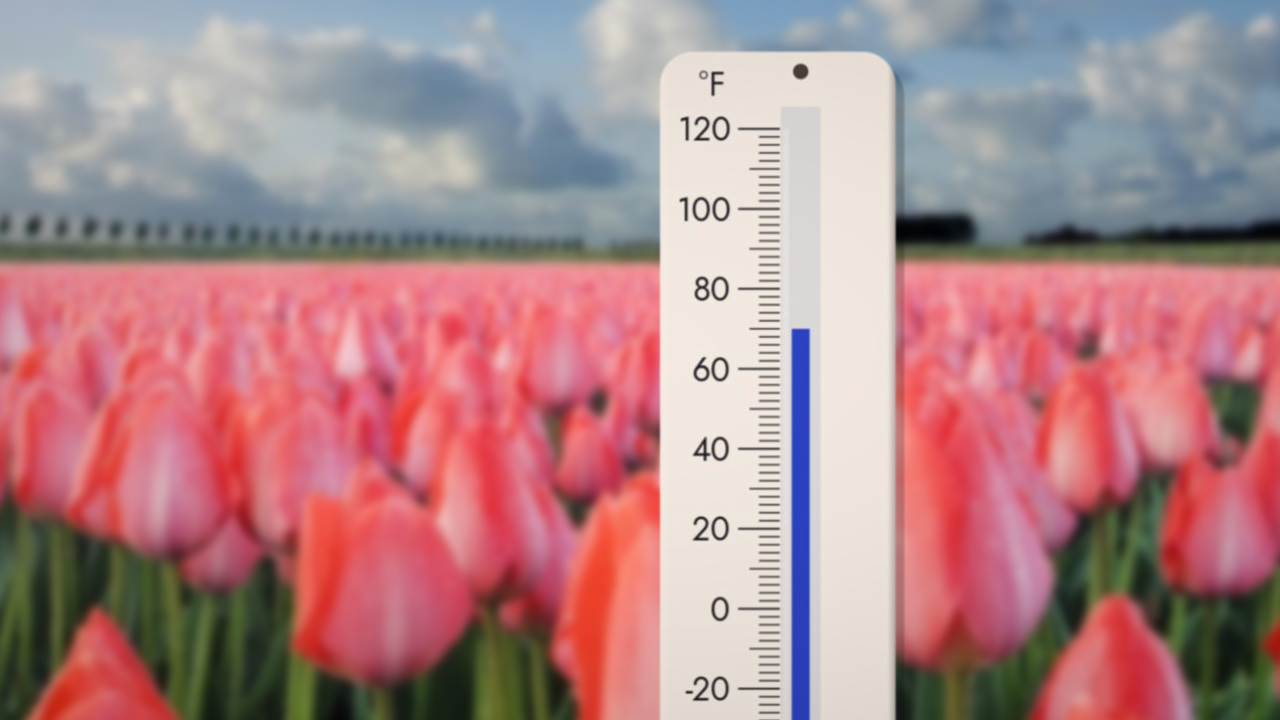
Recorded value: 70,°F
